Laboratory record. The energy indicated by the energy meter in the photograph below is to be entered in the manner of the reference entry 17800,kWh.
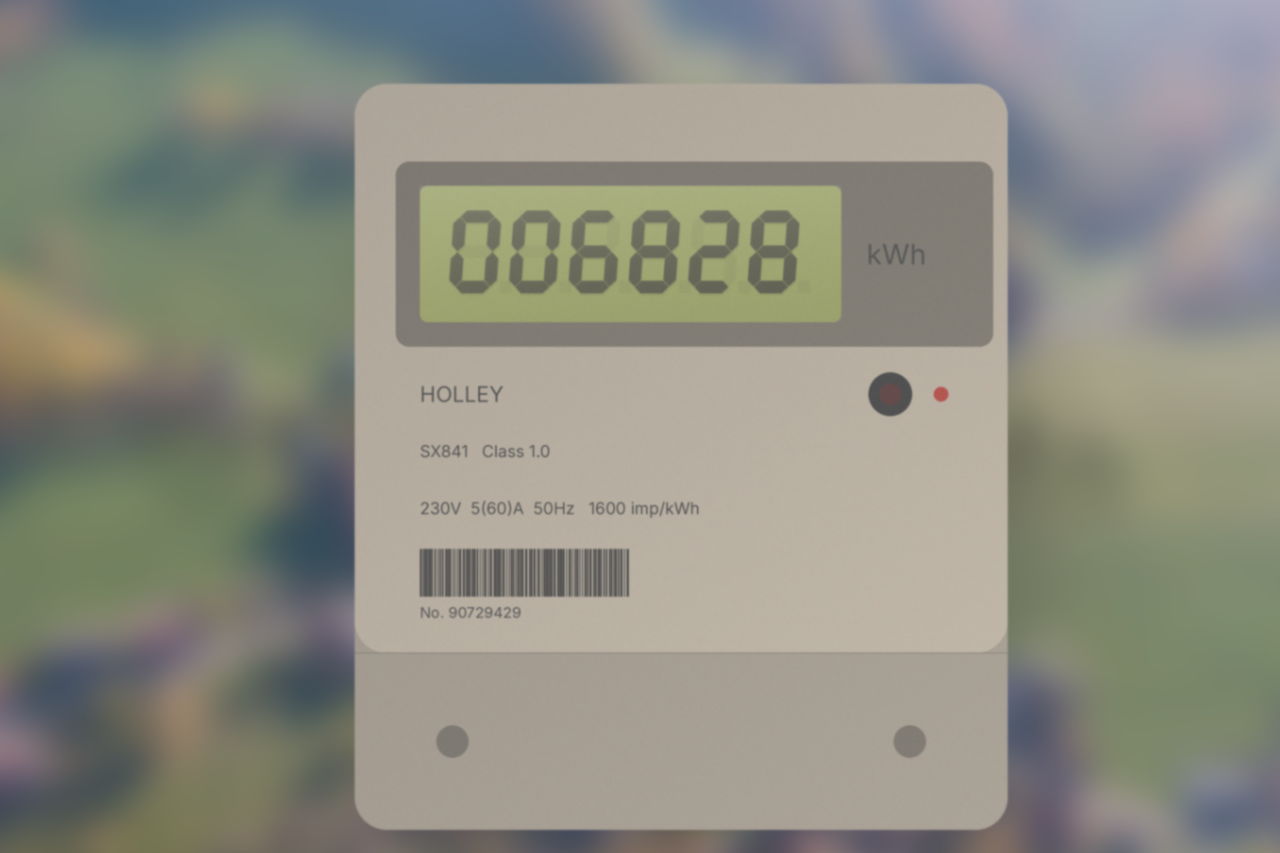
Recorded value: 6828,kWh
